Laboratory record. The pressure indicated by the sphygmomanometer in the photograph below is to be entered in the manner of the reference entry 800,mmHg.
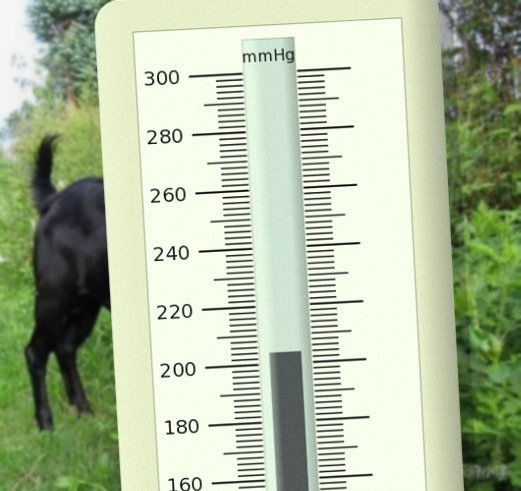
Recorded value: 204,mmHg
